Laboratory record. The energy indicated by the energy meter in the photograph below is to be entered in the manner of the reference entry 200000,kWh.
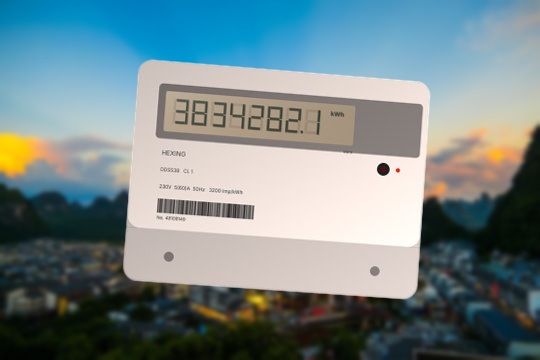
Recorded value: 3834282.1,kWh
